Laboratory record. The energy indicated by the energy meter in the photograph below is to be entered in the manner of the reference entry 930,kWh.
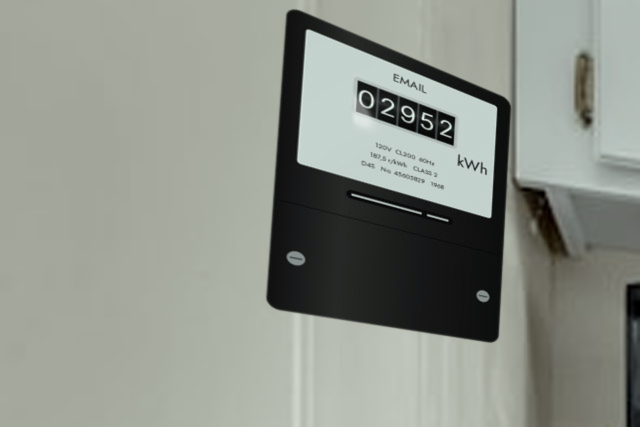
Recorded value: 2952,kWh
